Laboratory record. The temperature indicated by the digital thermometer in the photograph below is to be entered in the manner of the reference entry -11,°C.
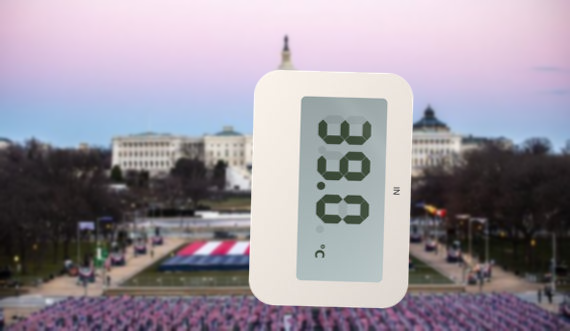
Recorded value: 39.0,°C
